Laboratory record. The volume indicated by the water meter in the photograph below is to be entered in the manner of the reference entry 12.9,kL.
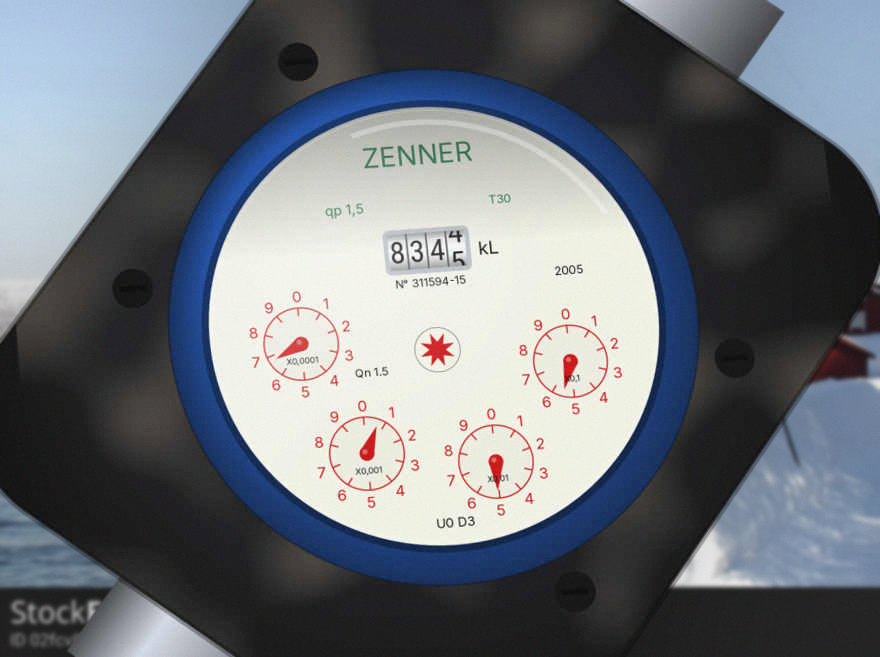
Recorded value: 8344.5506,kL
